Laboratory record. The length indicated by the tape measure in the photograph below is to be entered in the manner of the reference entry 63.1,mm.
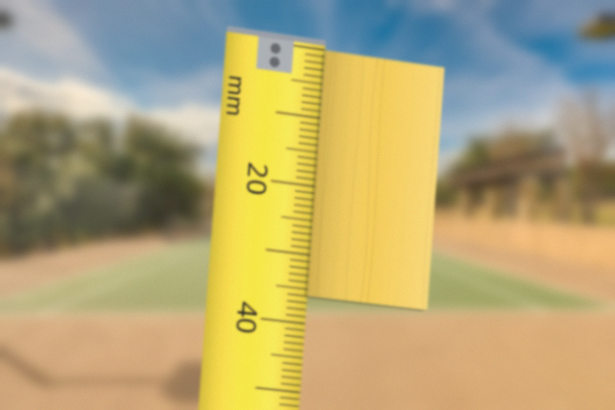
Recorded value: 36,mm
